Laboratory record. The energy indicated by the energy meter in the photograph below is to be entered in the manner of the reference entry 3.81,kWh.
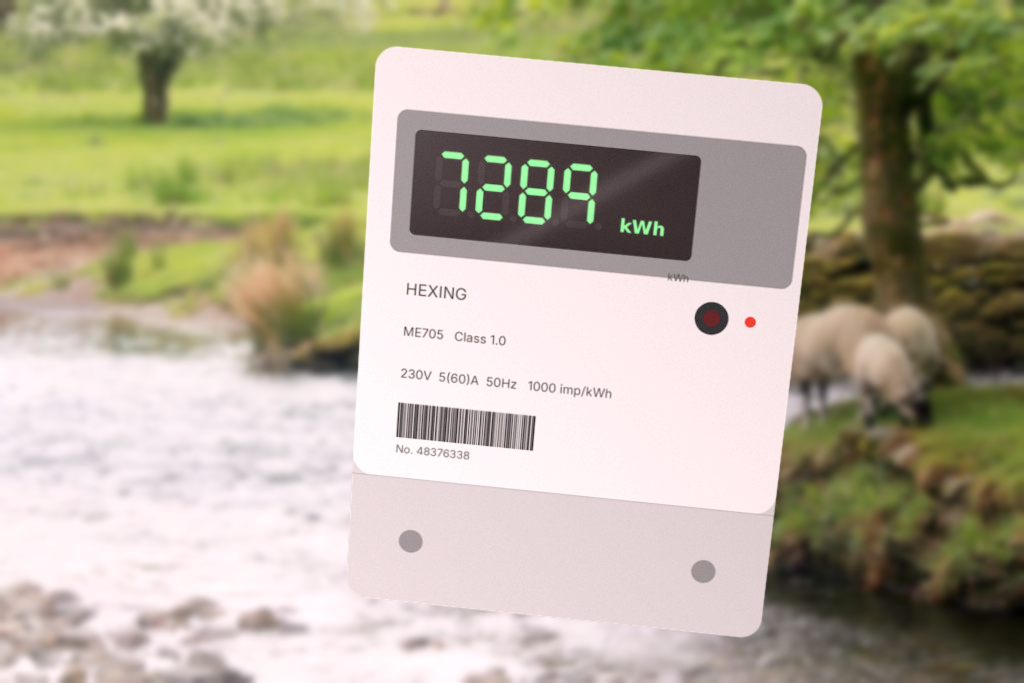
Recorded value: 7289,kWh
